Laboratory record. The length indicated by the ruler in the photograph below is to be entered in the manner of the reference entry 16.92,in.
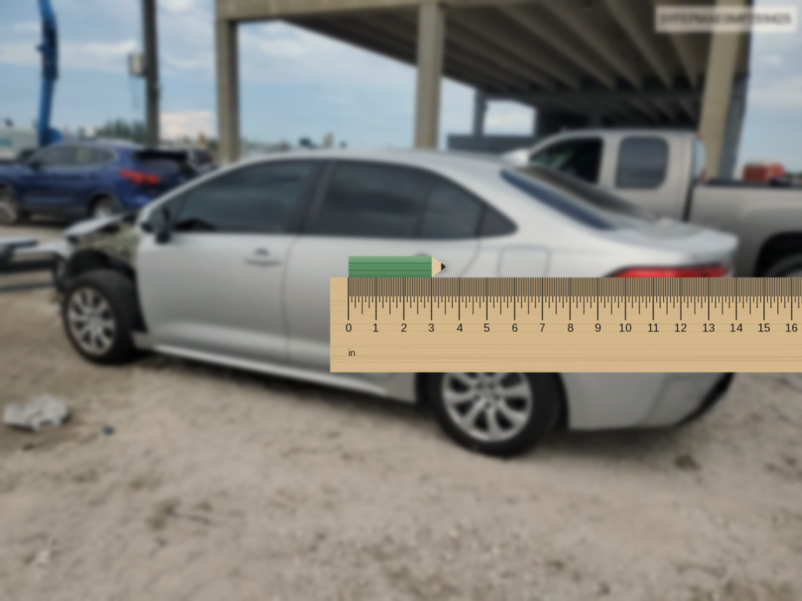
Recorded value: 3.5,in
